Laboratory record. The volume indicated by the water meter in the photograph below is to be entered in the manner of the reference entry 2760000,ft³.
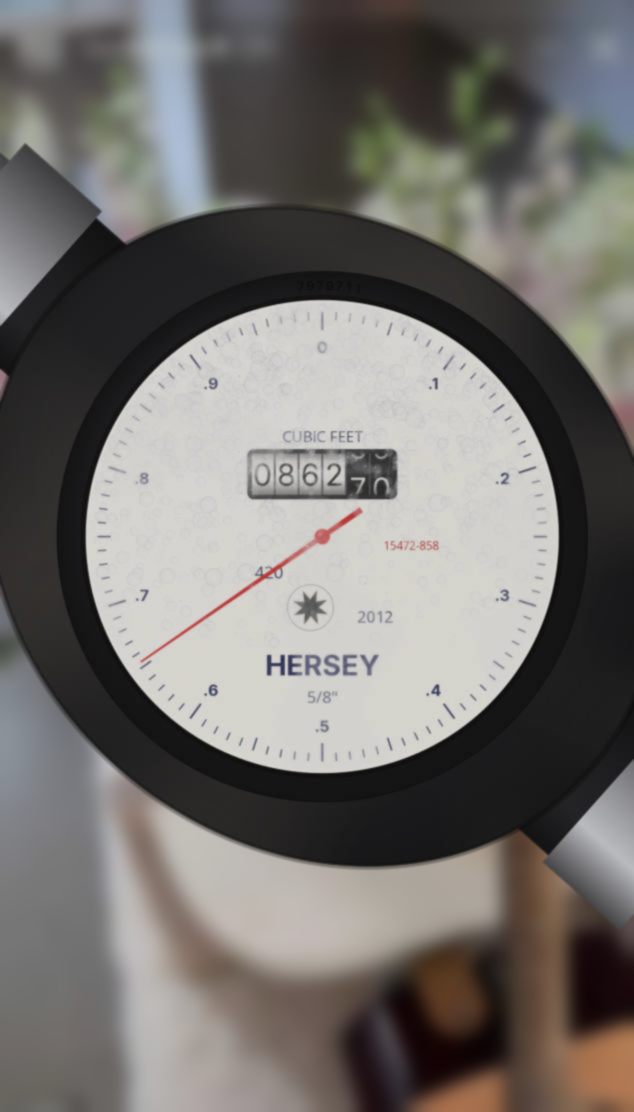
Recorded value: 86269.65,ft³
